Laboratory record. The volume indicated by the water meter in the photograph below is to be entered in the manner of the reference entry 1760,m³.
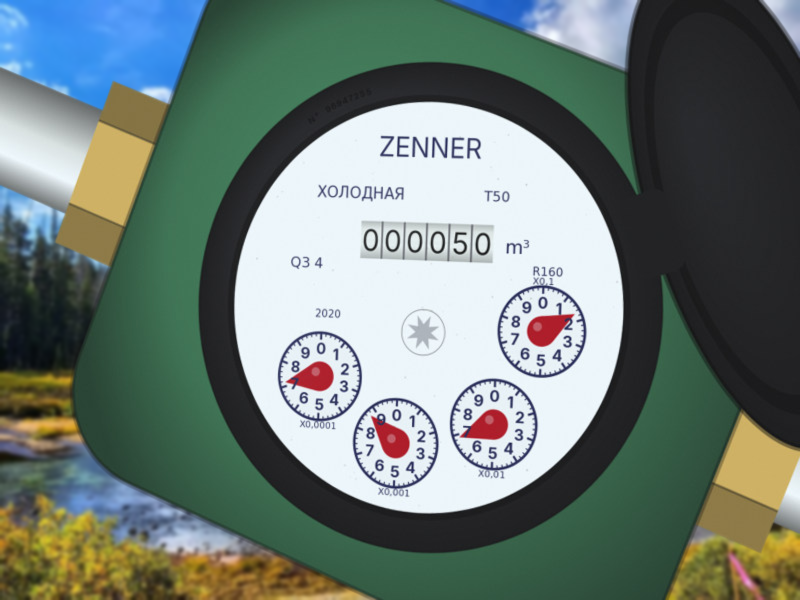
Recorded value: 50.1687,m³
